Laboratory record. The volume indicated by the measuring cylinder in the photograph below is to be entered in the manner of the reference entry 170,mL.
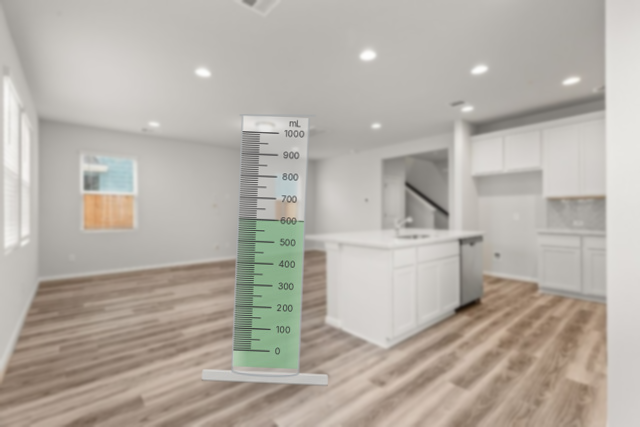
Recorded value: 600,mL
